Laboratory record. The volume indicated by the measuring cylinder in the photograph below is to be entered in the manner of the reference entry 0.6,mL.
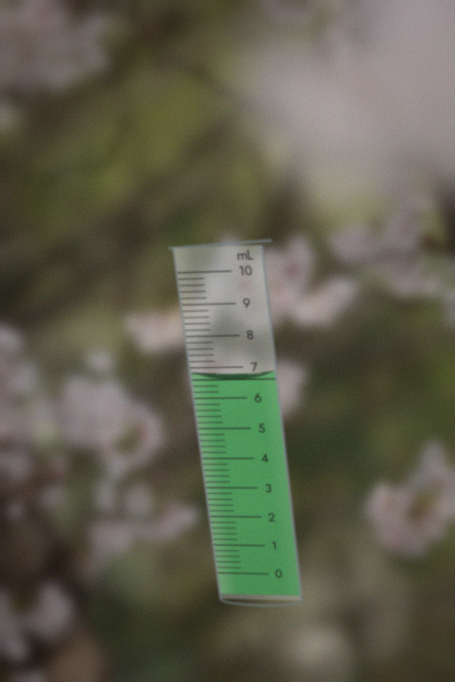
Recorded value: 6.6,mL
